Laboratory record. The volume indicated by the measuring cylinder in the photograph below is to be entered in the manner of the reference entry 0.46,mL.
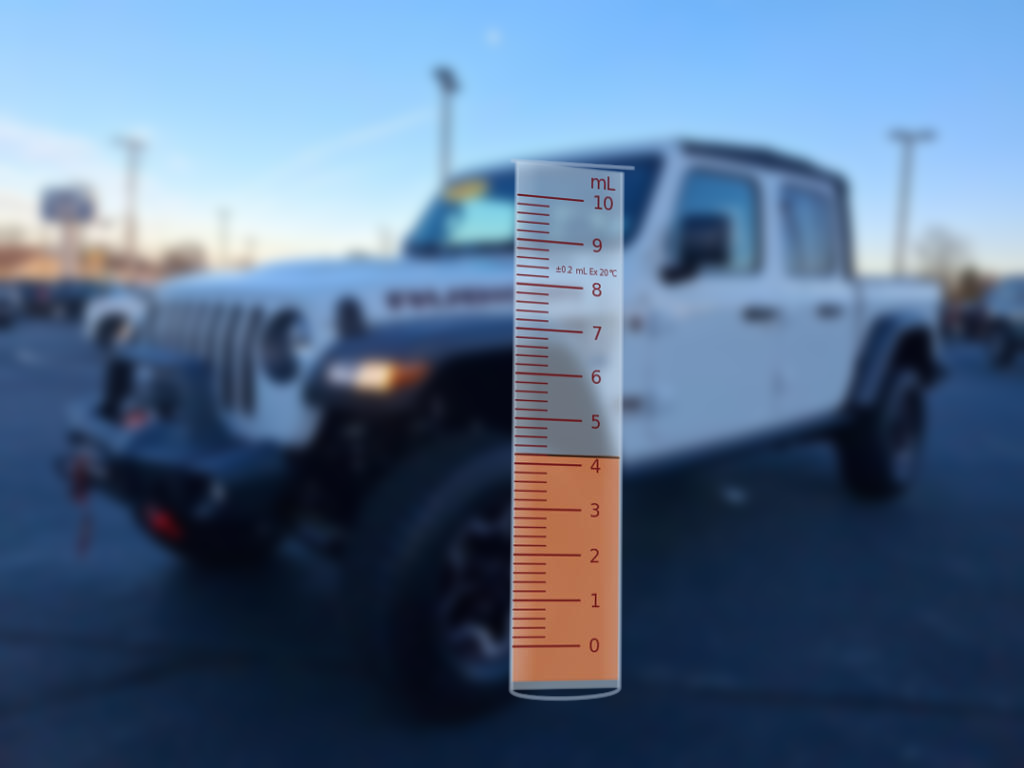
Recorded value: 4.2,mL
